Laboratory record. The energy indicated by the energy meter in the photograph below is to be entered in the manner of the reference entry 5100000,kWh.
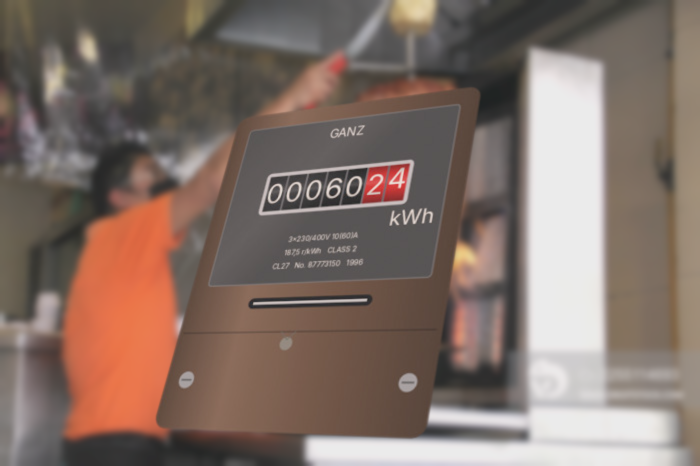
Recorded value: 60.24,kWh
